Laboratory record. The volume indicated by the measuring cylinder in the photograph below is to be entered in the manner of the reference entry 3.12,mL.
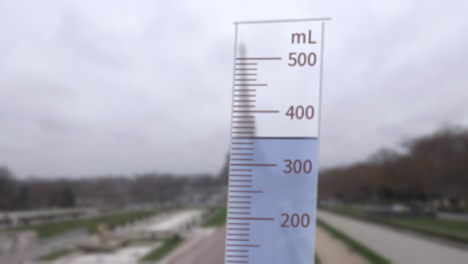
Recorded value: 350,mL
